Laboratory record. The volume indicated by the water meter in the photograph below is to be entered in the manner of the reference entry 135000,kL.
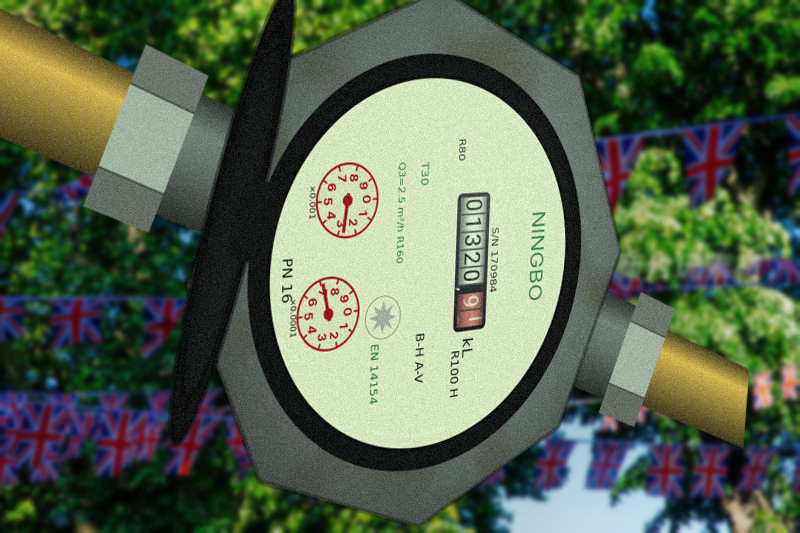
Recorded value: 1320.9127,kL
